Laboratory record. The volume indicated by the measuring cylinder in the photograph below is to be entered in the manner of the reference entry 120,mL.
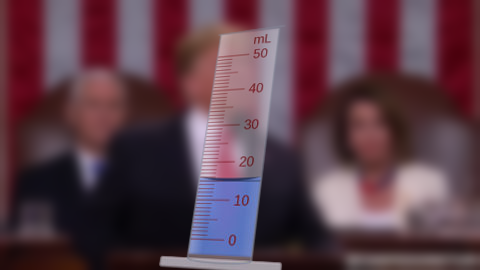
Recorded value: 15,mL
